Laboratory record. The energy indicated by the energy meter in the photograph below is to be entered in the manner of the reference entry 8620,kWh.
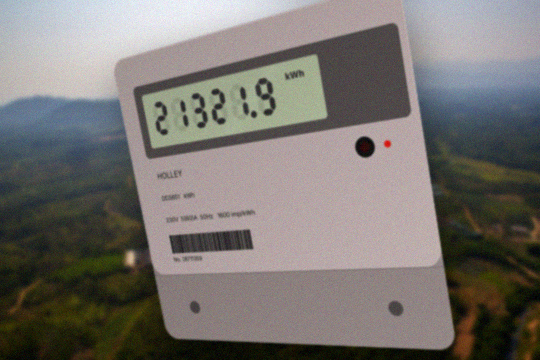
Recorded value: 21321.9,kWh
